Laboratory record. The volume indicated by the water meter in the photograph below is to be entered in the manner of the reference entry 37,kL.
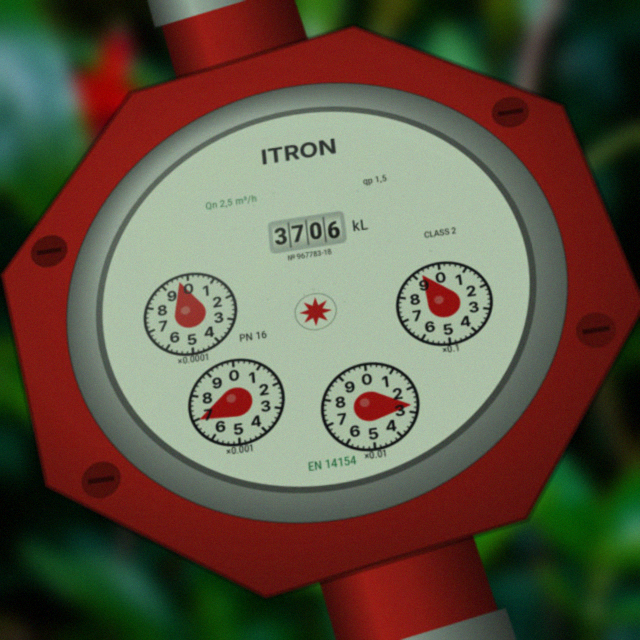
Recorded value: 3705.9269,kL
